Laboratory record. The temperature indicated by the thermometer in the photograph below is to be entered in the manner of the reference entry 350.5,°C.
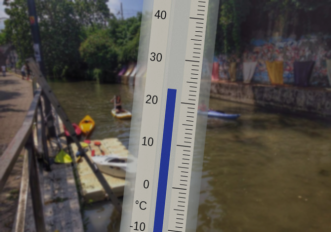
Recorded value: 23,°C
